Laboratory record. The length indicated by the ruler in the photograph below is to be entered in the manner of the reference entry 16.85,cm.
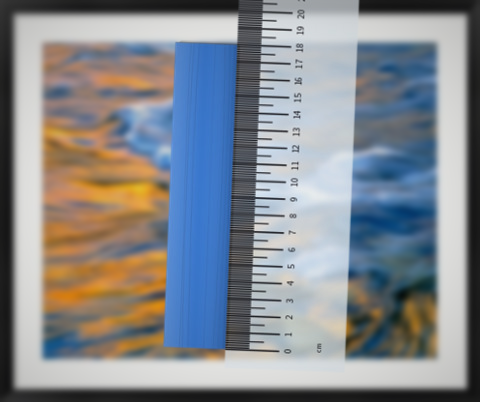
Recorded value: 18,cm
